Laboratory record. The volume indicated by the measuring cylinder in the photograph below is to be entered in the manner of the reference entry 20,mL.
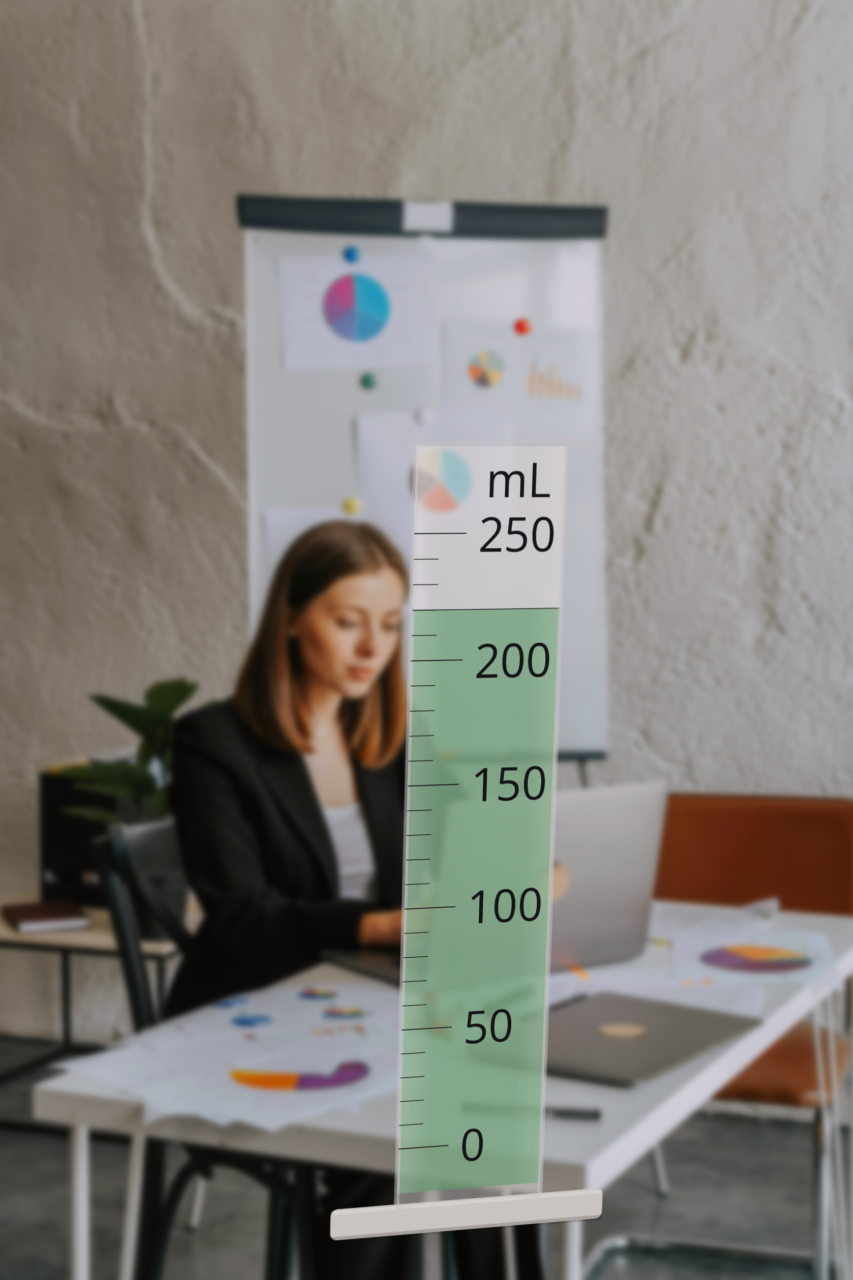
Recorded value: 220,mL
